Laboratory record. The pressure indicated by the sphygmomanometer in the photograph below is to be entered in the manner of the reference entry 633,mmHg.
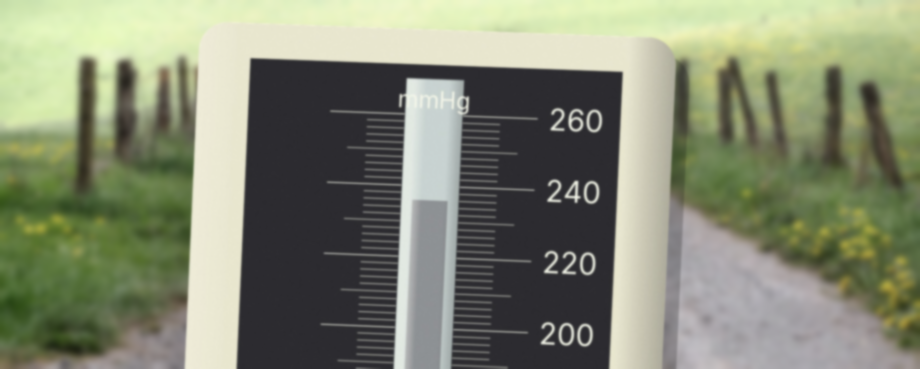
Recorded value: 236,mmHg
